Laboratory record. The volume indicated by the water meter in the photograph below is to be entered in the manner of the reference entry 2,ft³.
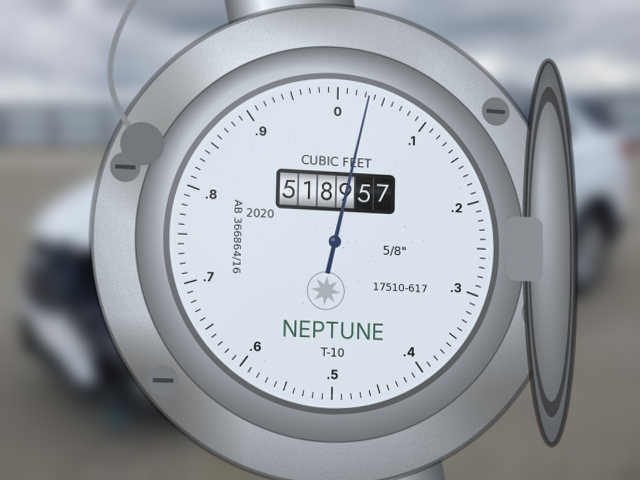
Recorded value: 518957.03,ft³
